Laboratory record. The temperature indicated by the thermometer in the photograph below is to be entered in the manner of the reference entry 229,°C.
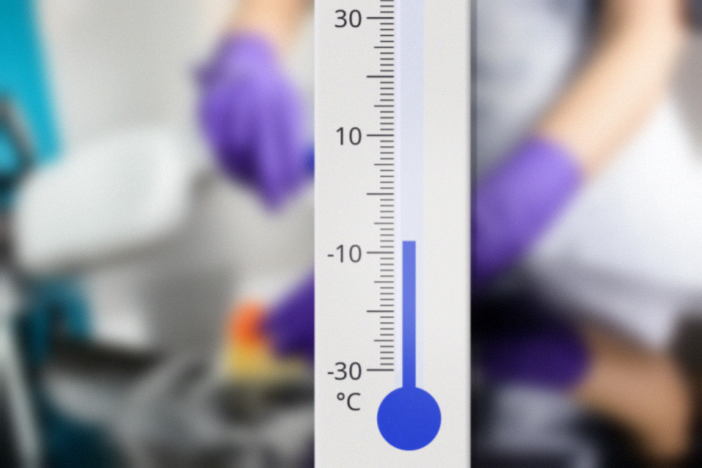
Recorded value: -8,°C
